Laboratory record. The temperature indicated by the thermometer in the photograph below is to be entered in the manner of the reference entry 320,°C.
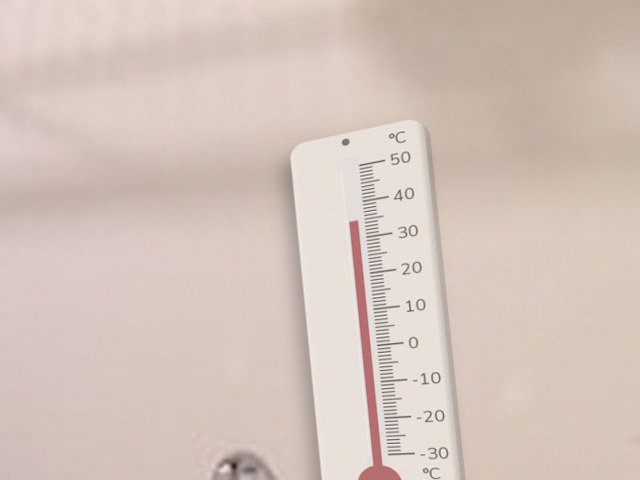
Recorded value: 35,°C
